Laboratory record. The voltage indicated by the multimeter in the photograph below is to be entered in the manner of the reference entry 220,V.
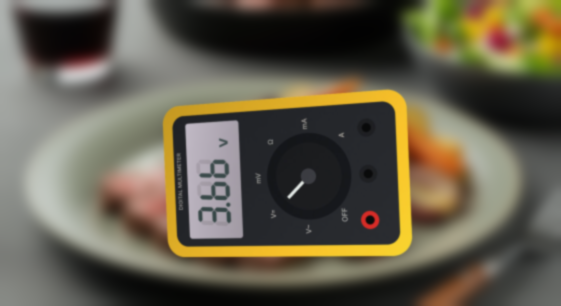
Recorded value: 3.66,V
